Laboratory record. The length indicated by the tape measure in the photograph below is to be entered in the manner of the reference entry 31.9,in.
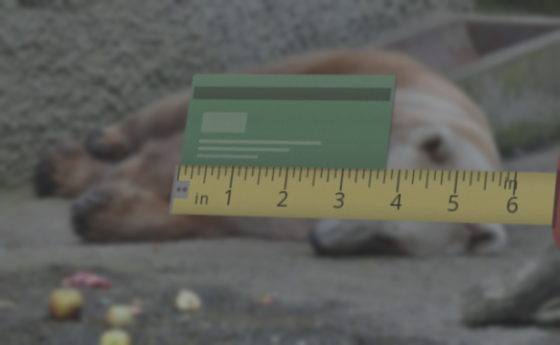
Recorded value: 3.75,in
